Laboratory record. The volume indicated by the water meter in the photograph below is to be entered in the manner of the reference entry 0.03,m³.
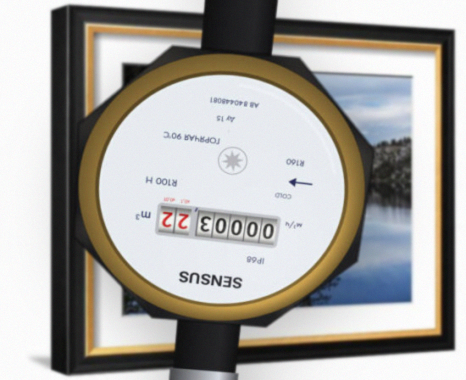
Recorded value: 3.22,m³
